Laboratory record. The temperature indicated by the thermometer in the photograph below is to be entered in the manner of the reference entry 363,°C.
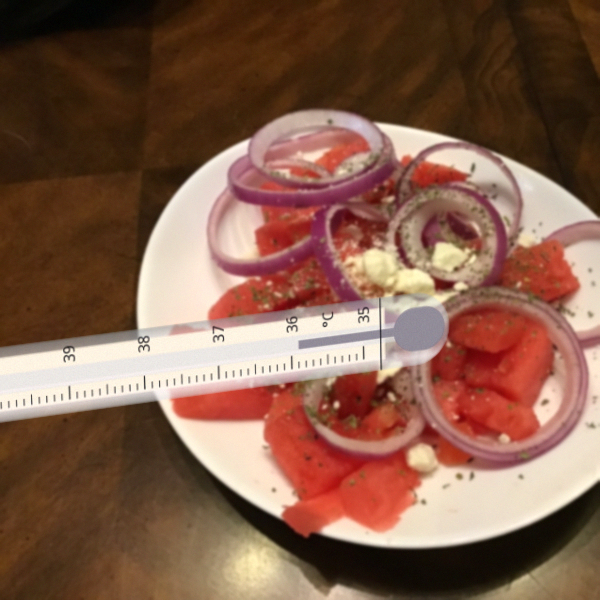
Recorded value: 35.9,°C
